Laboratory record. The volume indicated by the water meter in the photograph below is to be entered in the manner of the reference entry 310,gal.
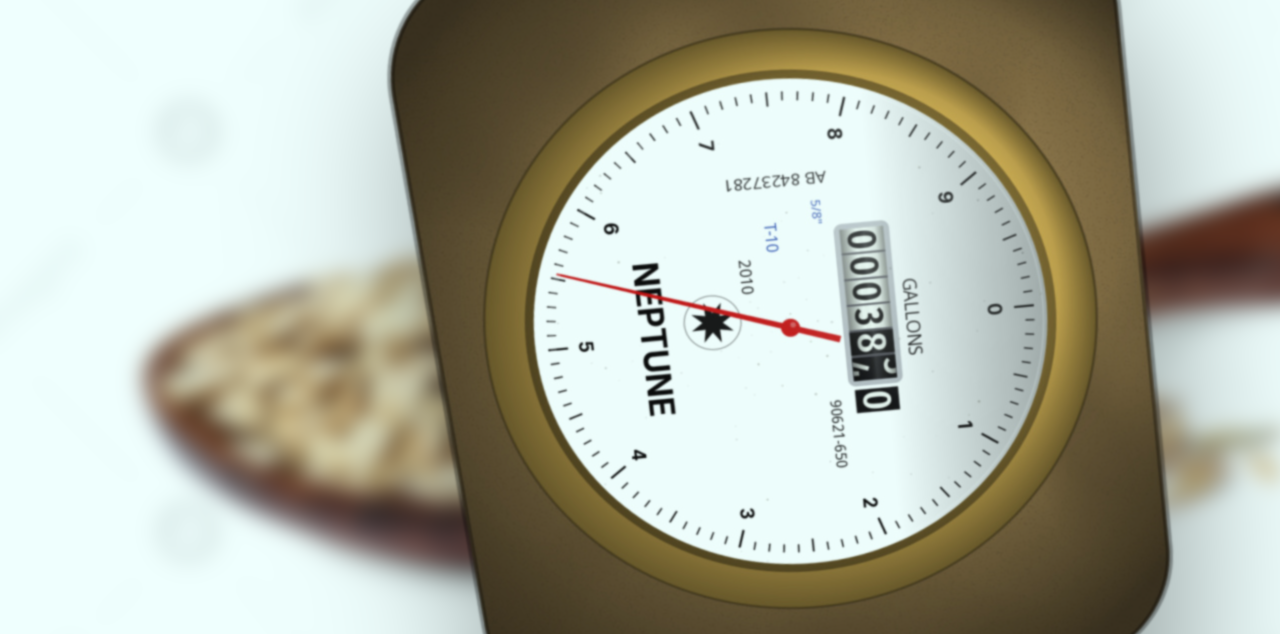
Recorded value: 3835.5,gal
